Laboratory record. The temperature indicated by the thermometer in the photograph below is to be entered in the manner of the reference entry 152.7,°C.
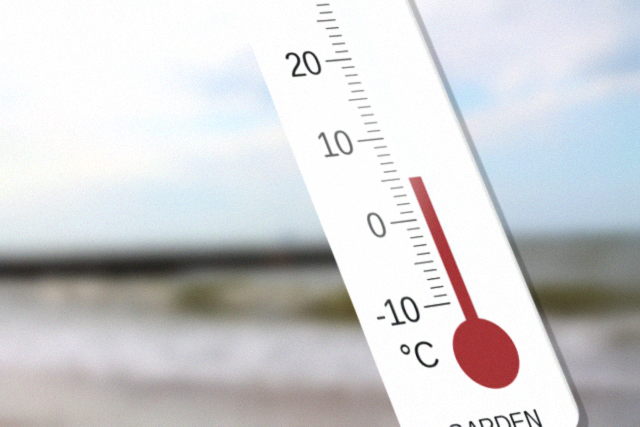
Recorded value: 5,°C
